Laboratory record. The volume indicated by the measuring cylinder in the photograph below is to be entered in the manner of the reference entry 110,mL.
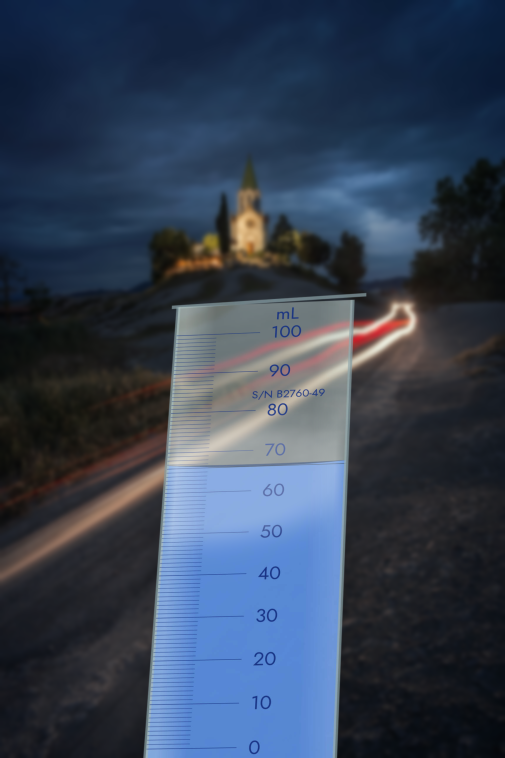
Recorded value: 66,mL
